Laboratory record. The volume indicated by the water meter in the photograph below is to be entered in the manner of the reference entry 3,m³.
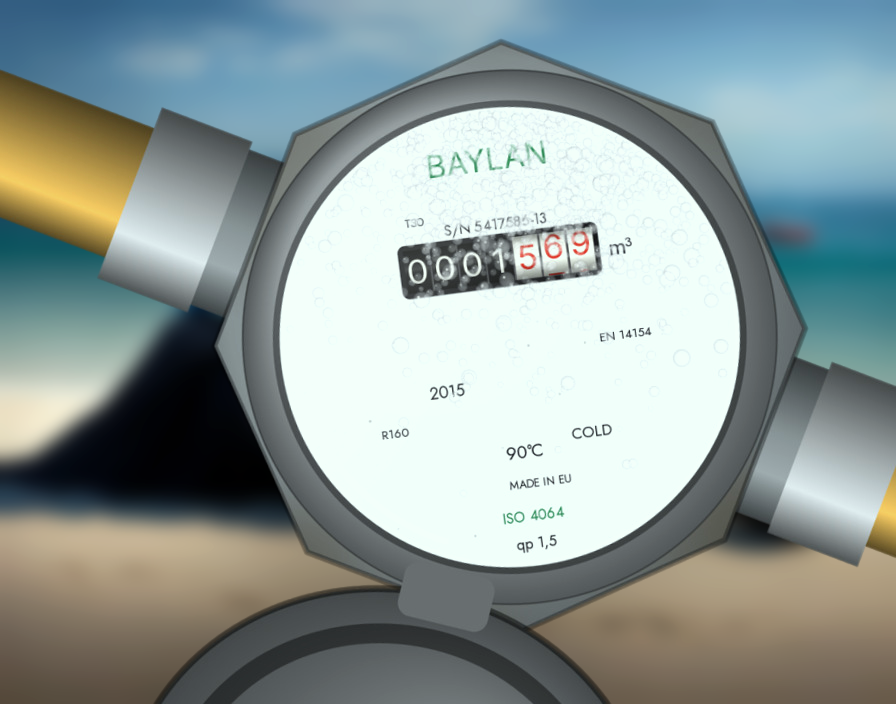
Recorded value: 1.569,m³
